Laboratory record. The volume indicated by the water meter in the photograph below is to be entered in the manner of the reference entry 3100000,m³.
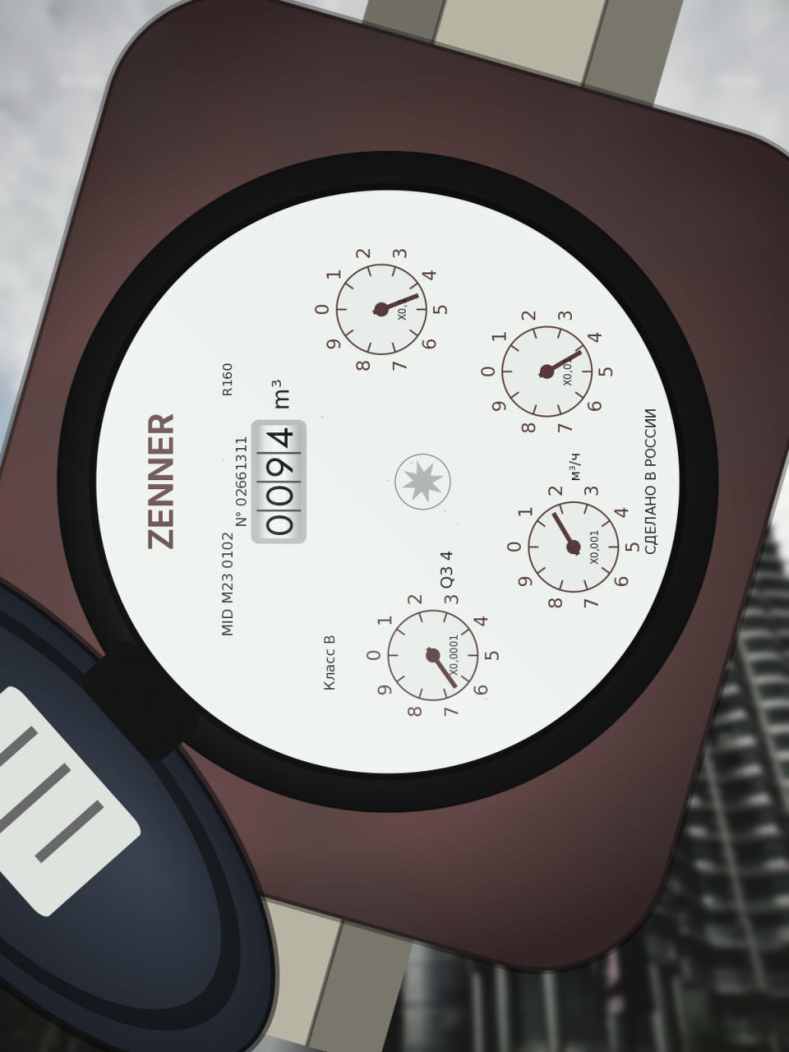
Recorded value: 94.4416,m³
